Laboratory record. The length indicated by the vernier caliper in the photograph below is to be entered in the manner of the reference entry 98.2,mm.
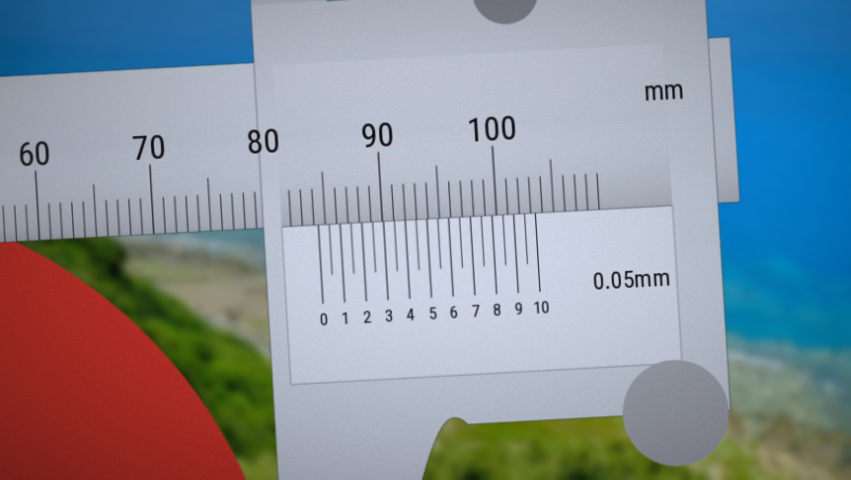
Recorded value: 84.4,mm
